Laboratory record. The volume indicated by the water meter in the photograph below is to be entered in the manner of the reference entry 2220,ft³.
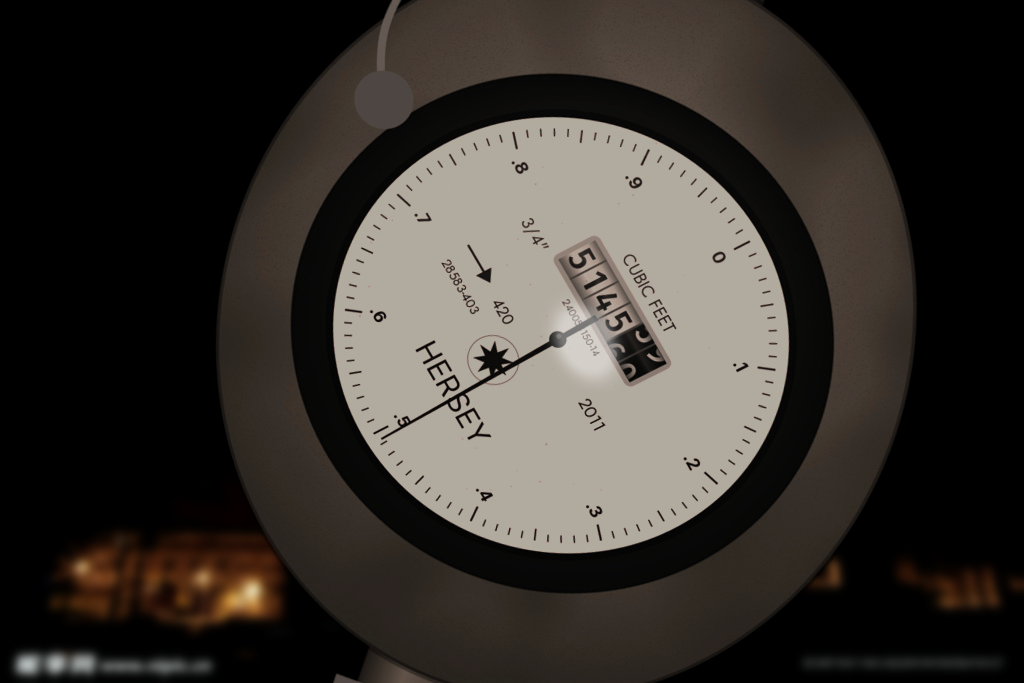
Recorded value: 514559.49,ft³
